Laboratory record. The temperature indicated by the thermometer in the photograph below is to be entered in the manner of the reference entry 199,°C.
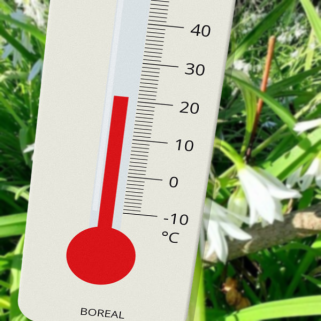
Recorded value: 21,°C
